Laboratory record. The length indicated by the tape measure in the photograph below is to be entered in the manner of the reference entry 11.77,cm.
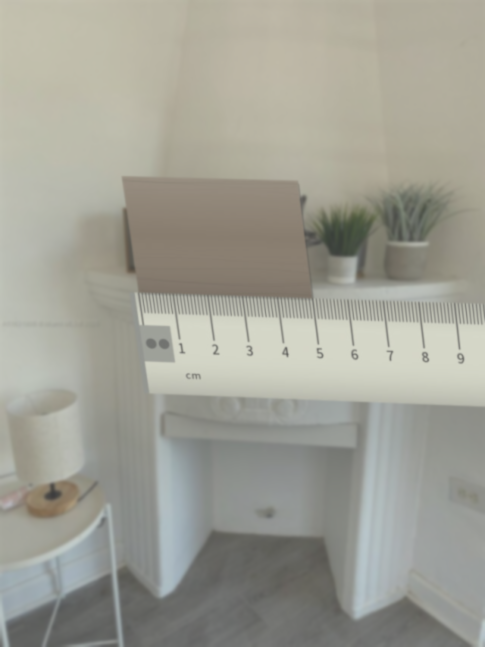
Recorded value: 5,cm
